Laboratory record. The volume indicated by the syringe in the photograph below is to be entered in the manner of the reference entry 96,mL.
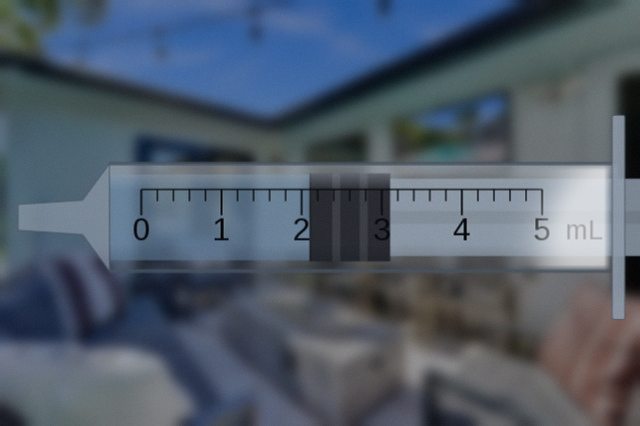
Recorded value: 2.1,mL
